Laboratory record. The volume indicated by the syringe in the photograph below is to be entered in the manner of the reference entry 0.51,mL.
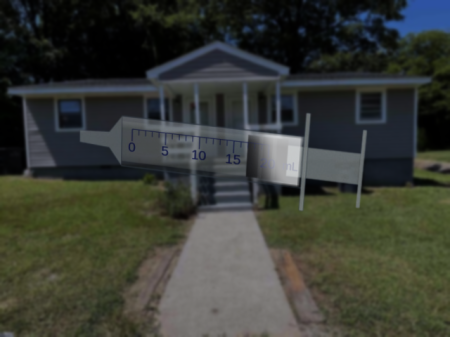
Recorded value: 17,mL
